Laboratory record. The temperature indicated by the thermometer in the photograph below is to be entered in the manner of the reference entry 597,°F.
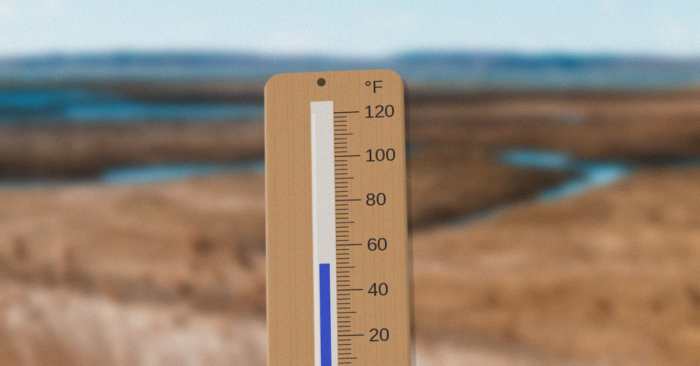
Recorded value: 52,°F
